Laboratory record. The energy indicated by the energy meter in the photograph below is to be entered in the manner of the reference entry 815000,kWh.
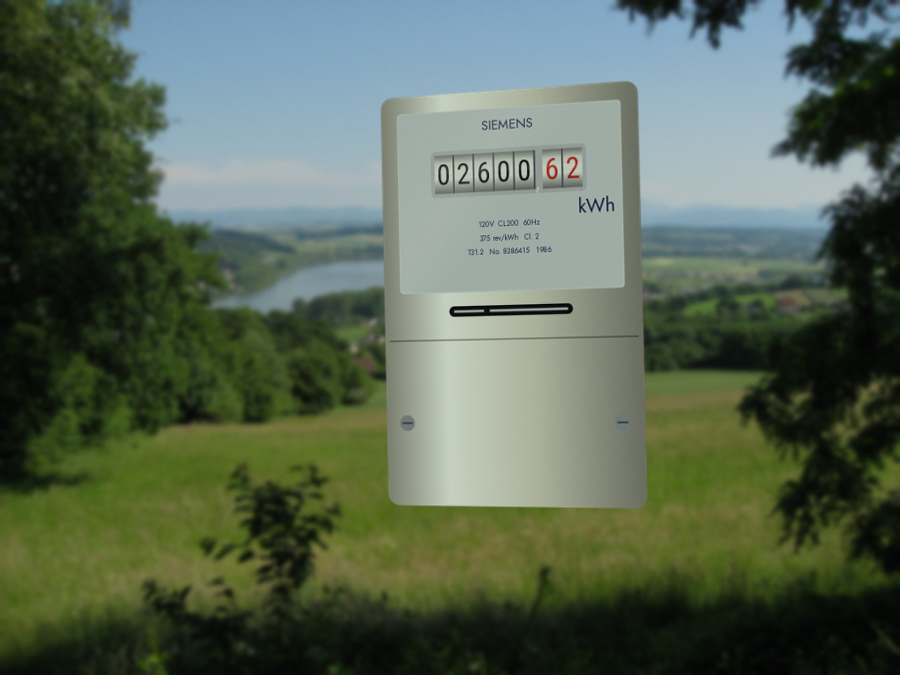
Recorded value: 2600.62,kWh
